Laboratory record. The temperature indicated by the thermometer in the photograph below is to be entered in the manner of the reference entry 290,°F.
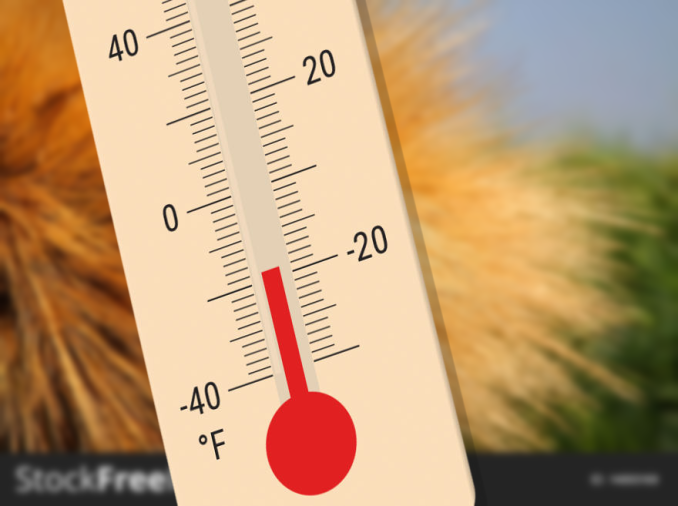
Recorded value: -18,°F
